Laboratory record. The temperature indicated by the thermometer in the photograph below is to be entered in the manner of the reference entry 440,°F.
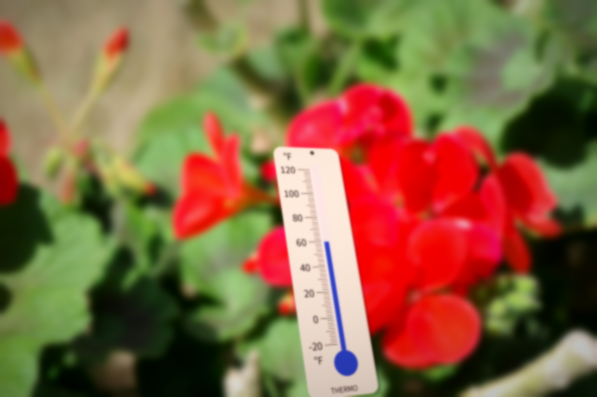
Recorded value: 60,°F
